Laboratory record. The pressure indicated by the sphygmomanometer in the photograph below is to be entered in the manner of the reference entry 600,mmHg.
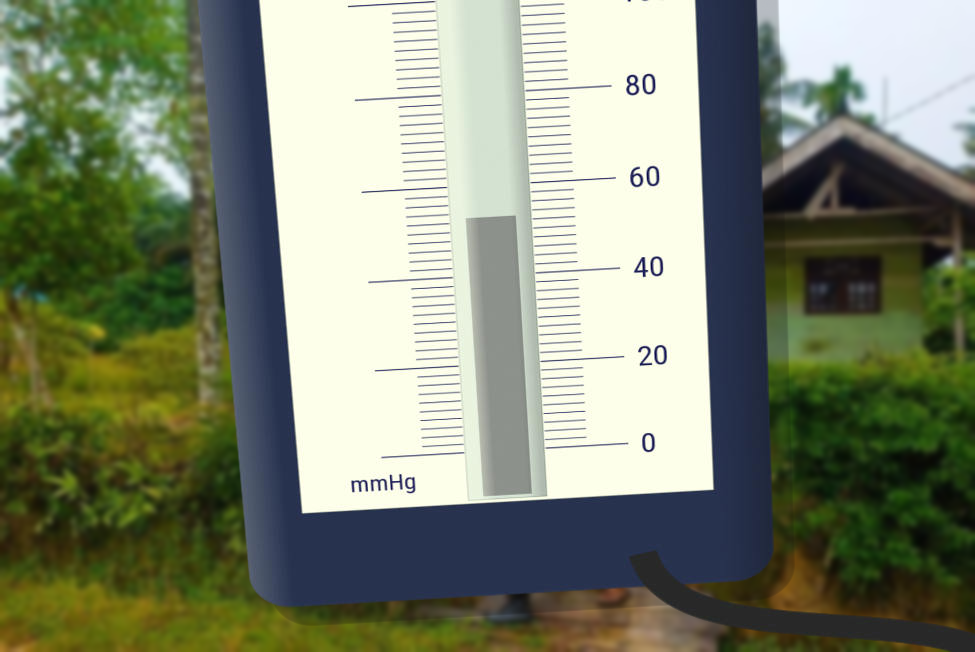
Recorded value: 53,mmHg
